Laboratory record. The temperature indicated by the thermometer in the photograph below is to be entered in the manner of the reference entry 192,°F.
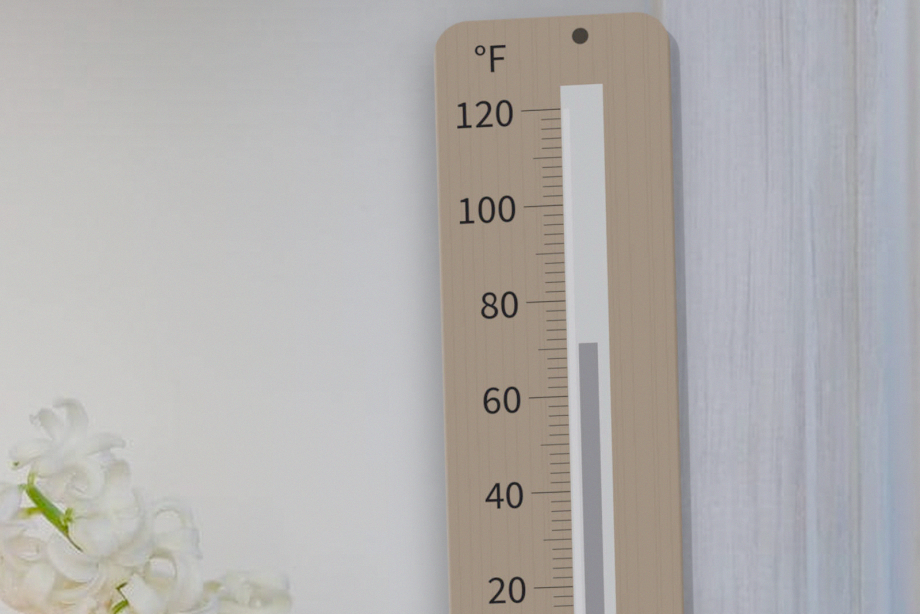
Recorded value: 71,°F
